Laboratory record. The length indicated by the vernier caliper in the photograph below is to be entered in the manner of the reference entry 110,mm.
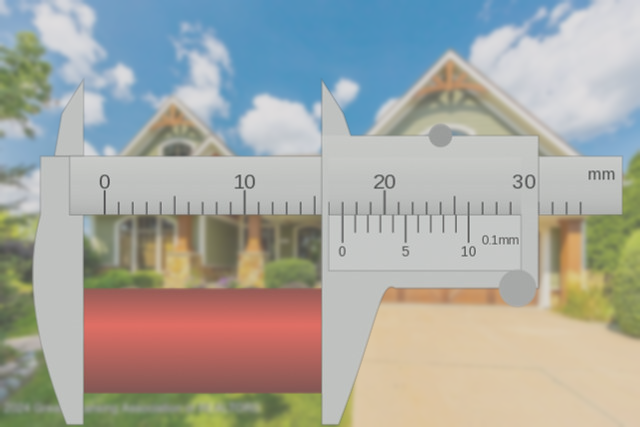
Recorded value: 17.0,mm
